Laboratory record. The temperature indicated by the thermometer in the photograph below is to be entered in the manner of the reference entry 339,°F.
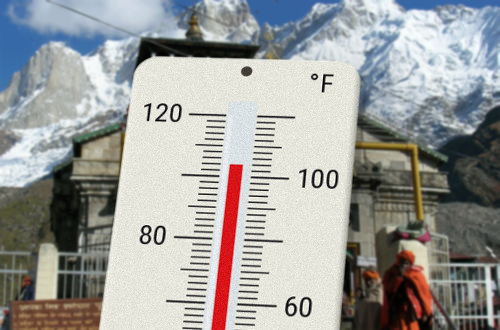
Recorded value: 104,°F
